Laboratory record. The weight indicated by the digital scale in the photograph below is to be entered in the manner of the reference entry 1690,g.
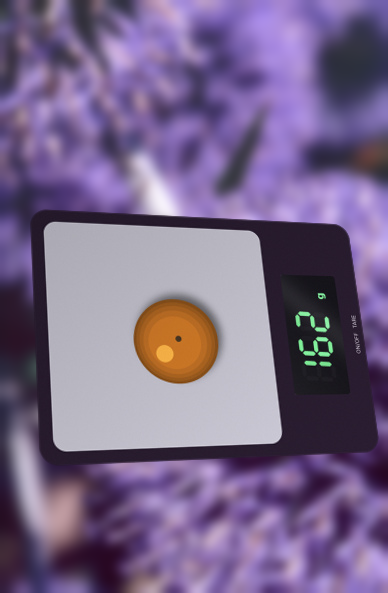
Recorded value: 162,g
